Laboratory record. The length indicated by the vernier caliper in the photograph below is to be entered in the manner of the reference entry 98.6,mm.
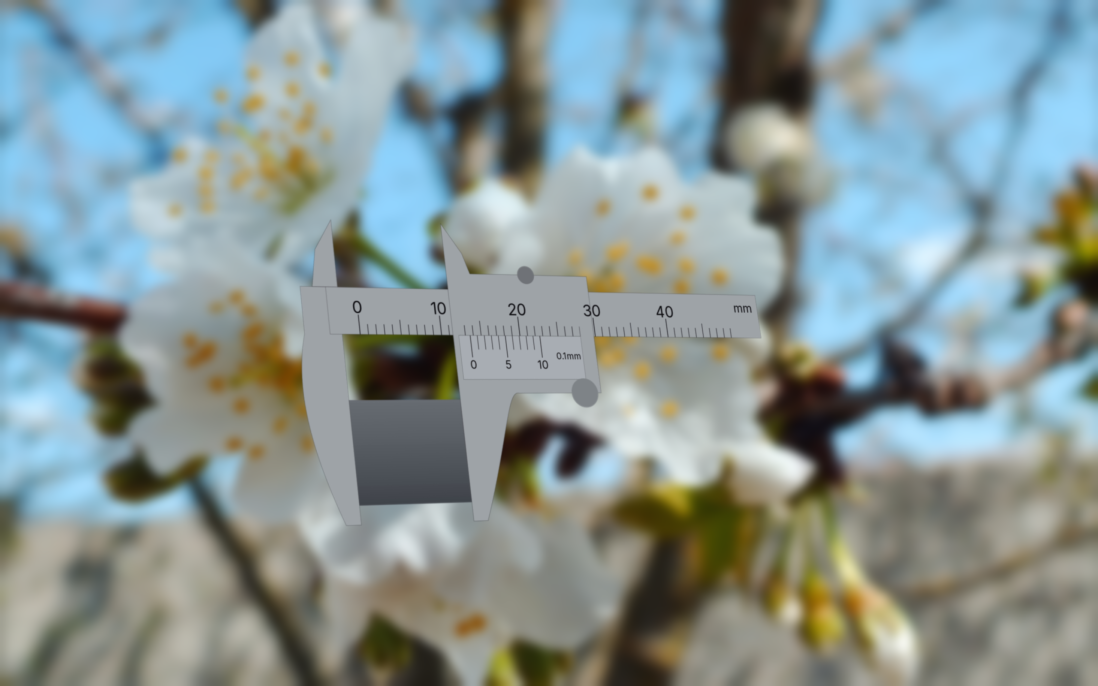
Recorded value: 13.6,mm
